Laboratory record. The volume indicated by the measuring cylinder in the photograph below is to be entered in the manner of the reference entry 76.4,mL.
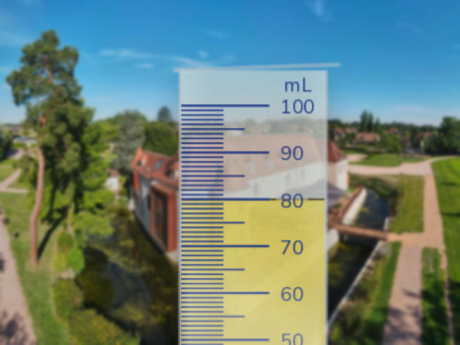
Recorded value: 80,mL
